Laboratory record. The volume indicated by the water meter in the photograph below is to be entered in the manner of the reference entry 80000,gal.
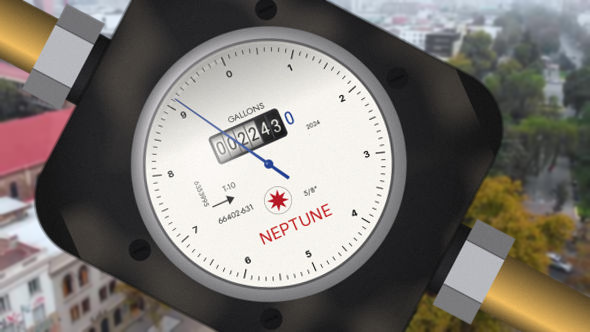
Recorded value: 22429.1,gal
